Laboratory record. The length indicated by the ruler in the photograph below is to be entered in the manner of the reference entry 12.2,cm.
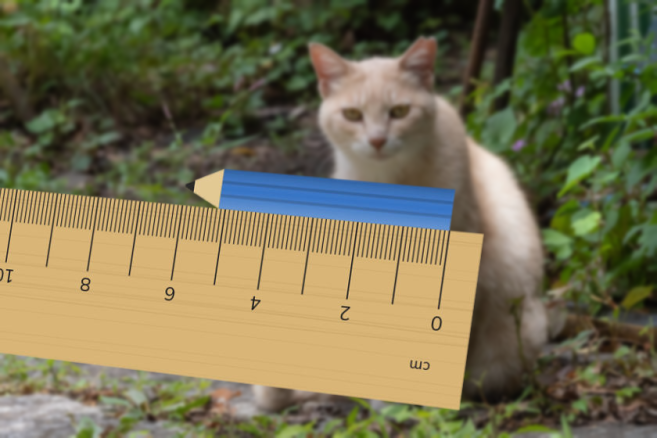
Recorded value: 6,cm
